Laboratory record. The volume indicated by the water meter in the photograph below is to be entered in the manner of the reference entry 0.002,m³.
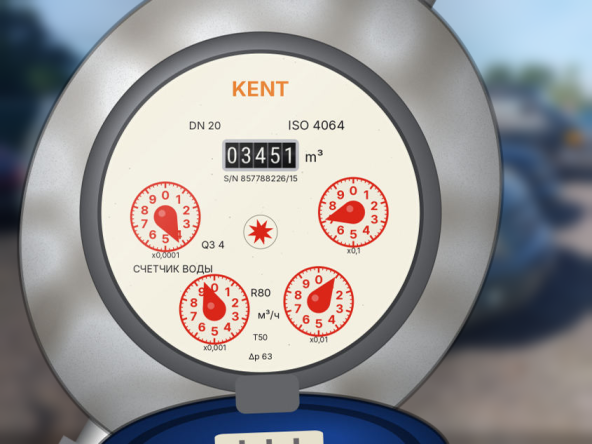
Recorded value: 3451.7094,m³
